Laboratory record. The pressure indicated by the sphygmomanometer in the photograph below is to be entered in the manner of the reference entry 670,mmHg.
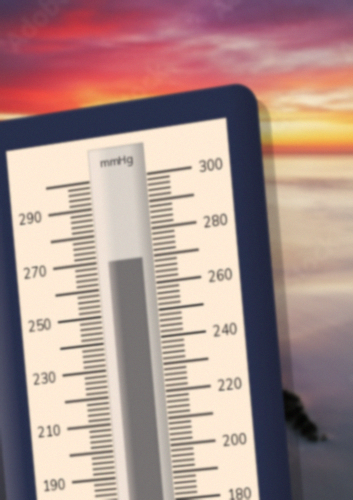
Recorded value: 270,mmHg
